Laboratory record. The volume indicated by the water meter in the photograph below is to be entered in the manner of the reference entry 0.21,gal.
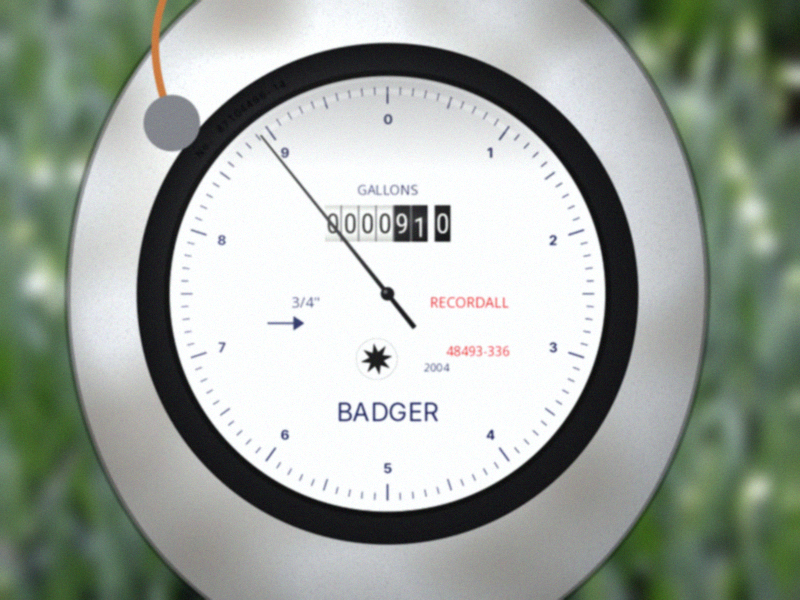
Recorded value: 908.9,gal
